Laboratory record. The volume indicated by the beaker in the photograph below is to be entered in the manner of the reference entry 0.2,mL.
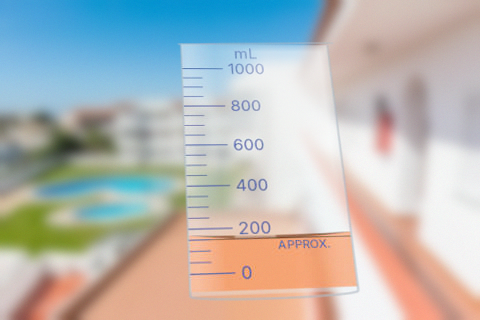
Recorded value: 150,mL
